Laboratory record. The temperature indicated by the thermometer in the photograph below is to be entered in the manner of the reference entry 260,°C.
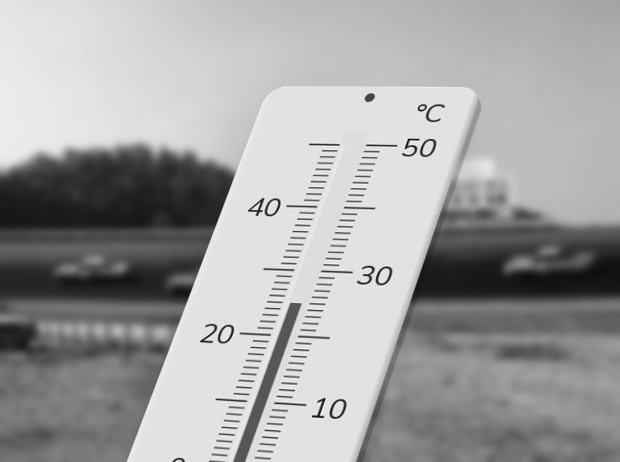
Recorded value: 25,°C
